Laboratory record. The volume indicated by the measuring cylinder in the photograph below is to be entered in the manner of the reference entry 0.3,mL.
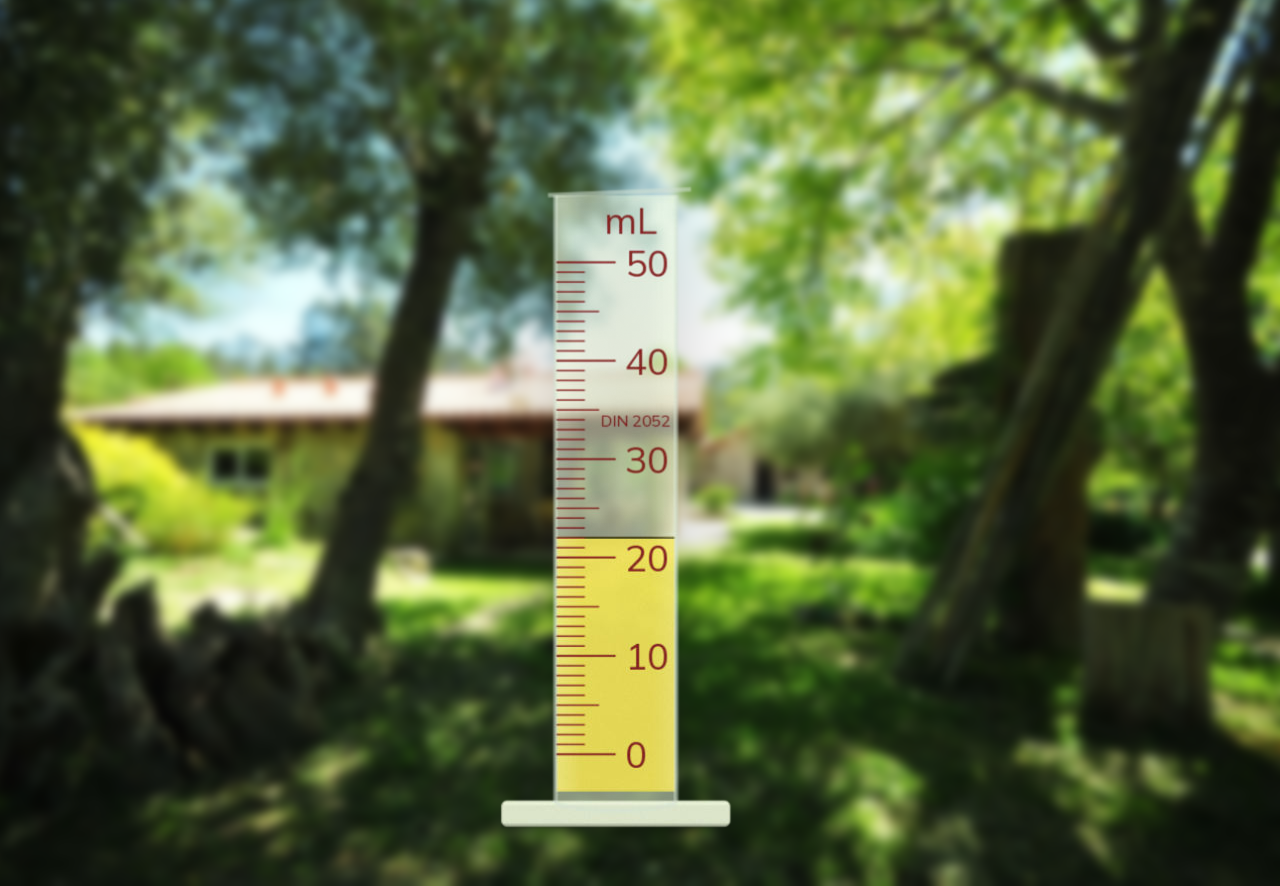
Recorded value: 22,mL
